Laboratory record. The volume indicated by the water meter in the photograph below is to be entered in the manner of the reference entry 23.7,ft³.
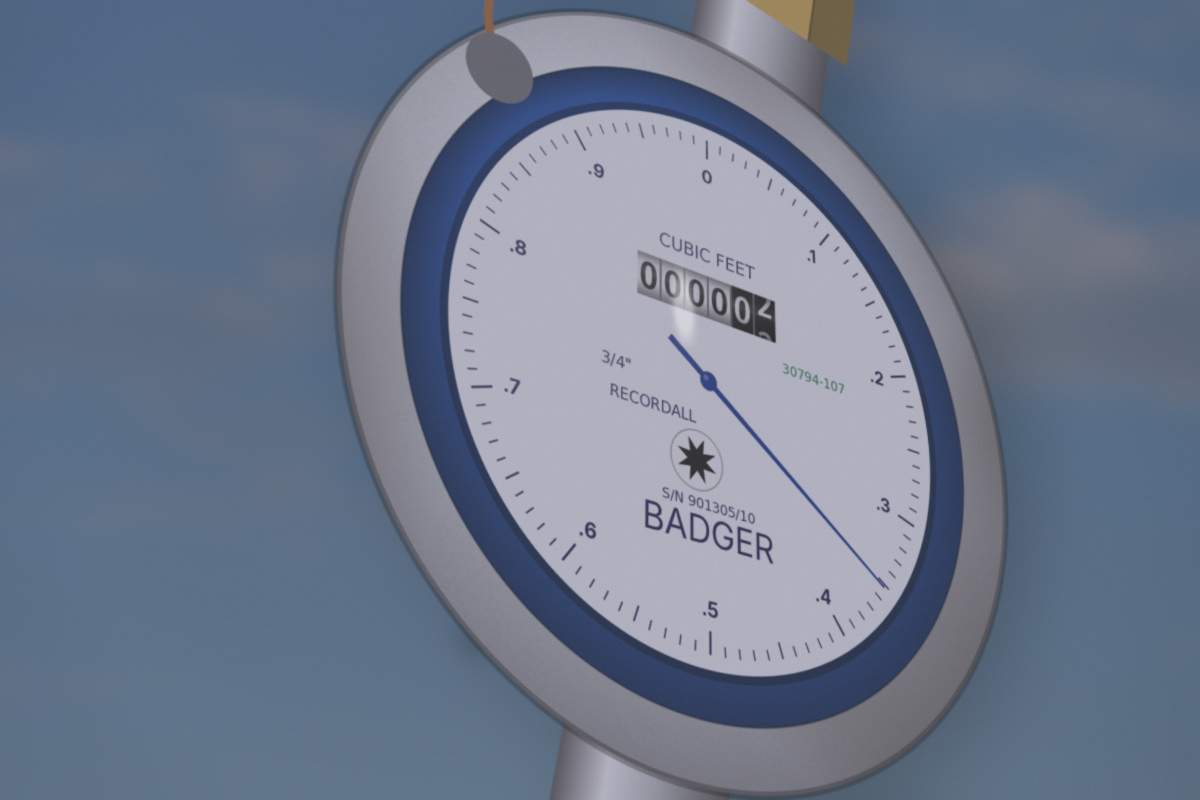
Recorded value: 2.35,ft³
